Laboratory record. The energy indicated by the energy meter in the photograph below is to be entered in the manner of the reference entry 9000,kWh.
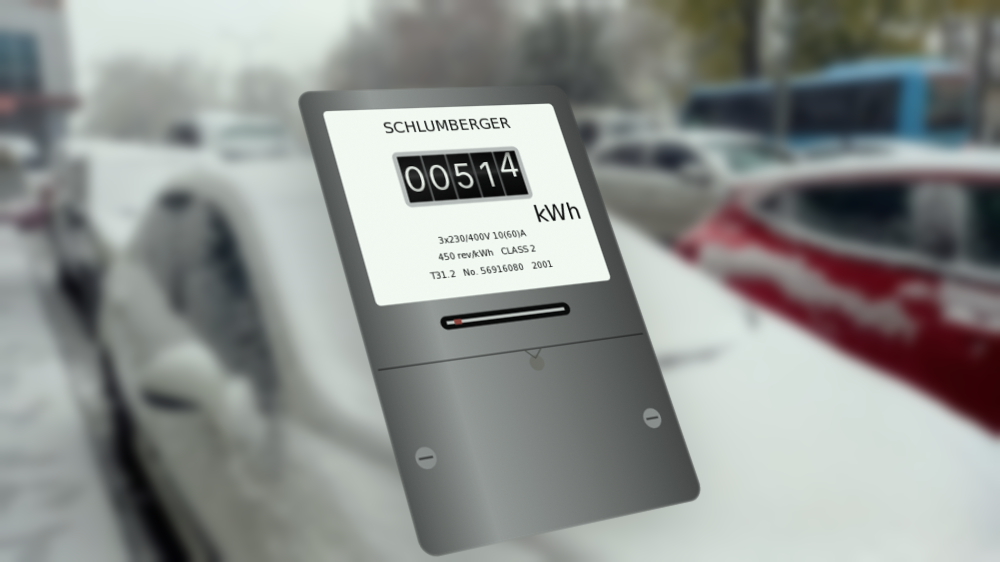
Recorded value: 514,kWh
